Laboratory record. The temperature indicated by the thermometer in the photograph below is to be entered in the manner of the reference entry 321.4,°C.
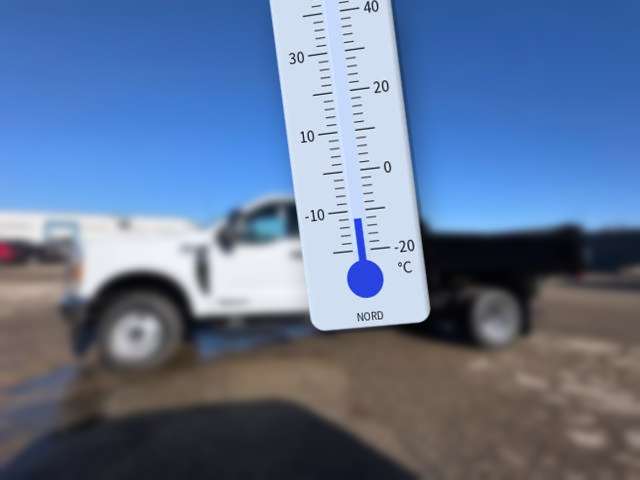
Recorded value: -12,°C
